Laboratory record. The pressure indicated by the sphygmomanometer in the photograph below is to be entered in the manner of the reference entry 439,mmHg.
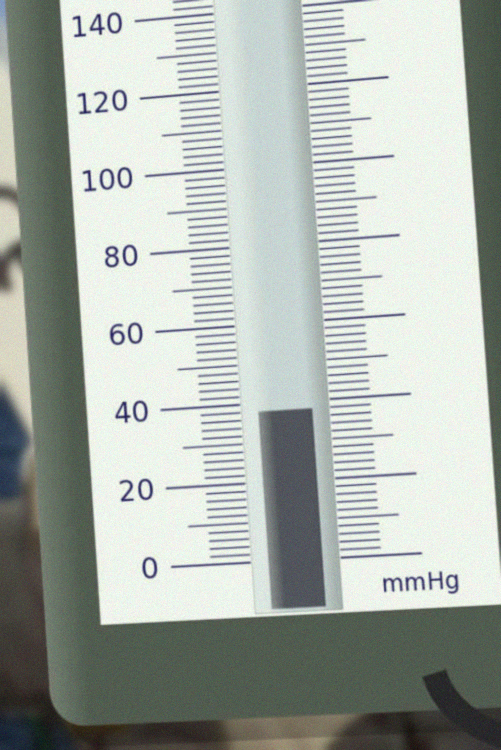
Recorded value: 38,mmHg
